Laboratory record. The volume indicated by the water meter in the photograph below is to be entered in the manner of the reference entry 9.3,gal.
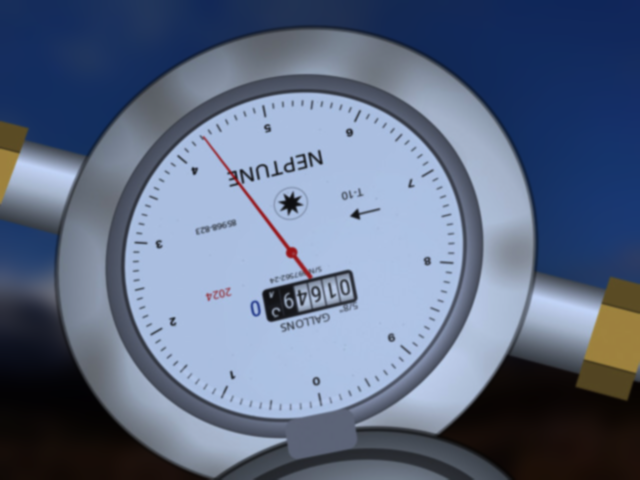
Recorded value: 164934.3,gal
